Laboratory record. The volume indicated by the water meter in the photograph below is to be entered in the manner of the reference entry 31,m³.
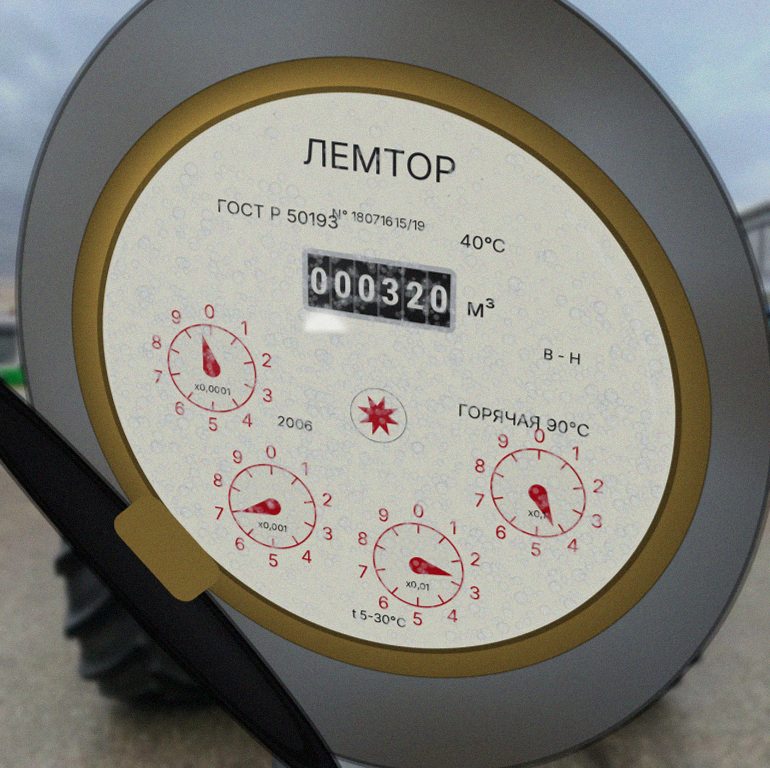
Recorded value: 320.4269,m³
